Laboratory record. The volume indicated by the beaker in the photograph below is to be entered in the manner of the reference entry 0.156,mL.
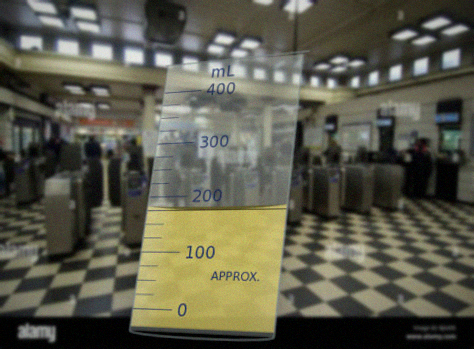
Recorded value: 175,mL
